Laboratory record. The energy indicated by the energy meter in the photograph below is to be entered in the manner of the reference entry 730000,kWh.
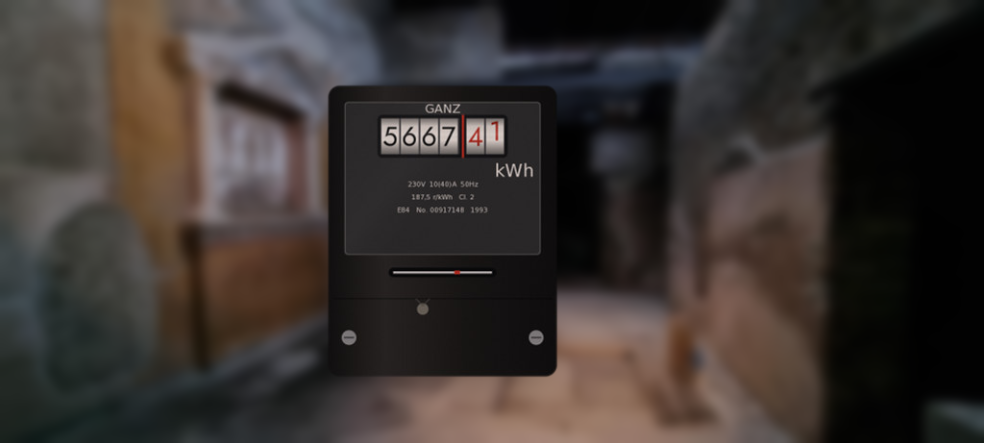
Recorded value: 5667.41,kWh
